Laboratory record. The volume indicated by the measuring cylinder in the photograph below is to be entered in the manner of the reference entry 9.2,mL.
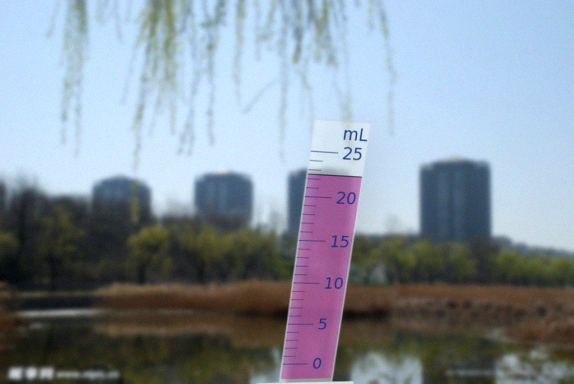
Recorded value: 22.5,mL
